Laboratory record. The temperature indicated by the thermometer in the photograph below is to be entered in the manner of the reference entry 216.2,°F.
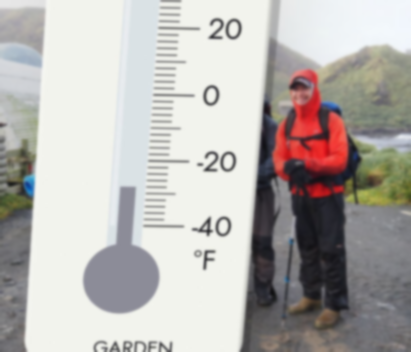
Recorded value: -28,°F
